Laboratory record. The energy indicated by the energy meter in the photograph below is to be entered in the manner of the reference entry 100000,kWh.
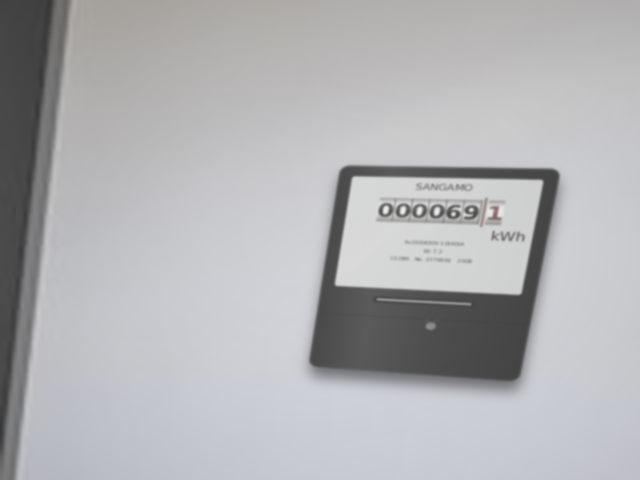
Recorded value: 69.1,kWh
